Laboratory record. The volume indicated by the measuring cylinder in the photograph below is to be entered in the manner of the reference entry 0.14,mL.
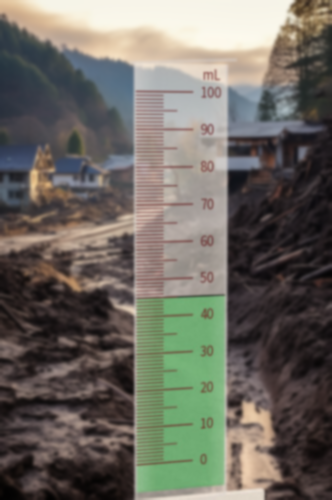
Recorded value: 45,mL
